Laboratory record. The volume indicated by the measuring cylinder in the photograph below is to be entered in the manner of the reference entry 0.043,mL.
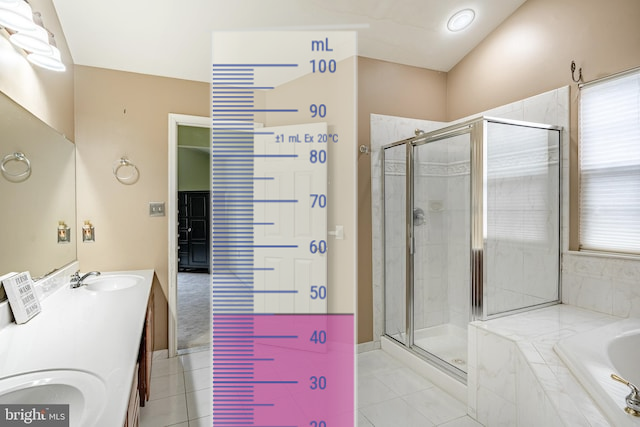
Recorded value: 45,mL
